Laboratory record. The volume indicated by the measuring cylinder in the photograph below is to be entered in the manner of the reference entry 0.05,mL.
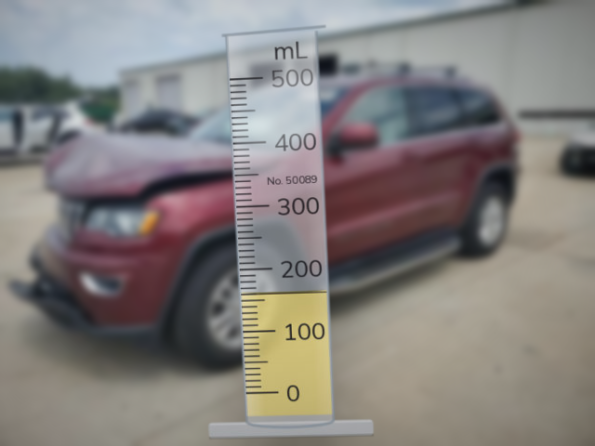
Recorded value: 160,mL
